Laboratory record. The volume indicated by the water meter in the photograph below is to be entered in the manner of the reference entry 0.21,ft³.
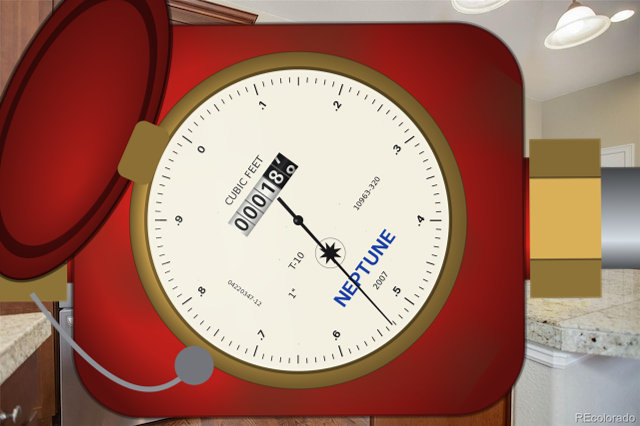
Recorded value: 187.53,ft³
